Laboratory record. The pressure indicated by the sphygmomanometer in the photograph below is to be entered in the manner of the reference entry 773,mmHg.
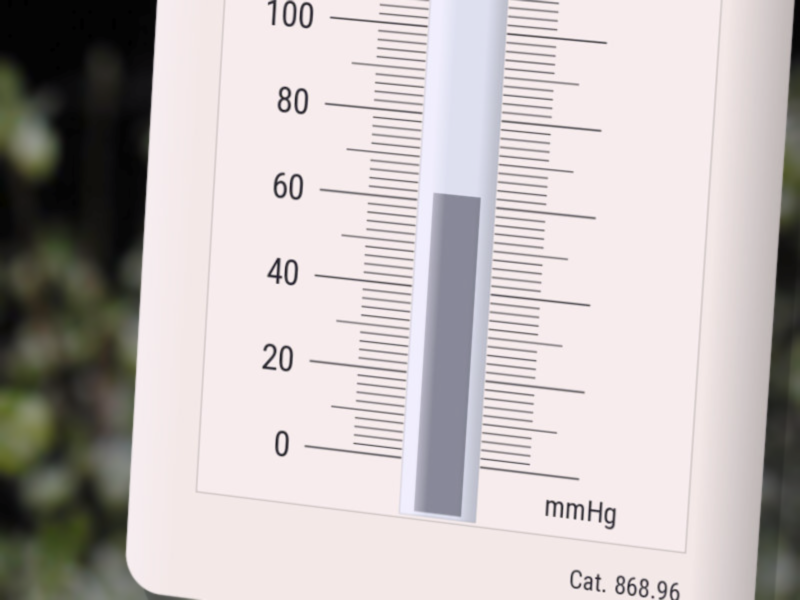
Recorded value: 62,mmHg
